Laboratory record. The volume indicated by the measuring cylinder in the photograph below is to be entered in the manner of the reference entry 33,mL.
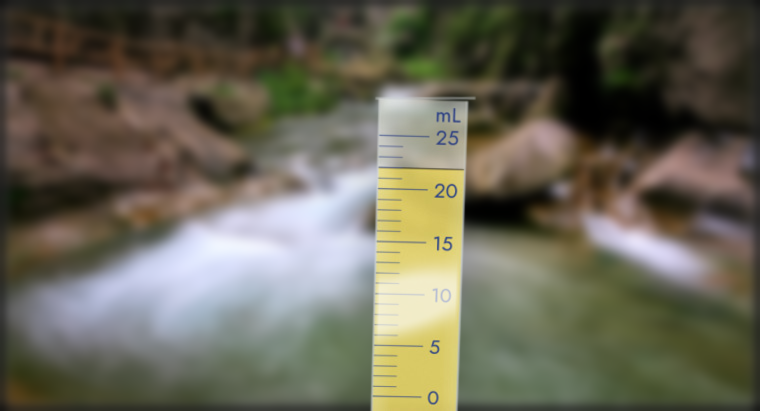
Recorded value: 22,mL
